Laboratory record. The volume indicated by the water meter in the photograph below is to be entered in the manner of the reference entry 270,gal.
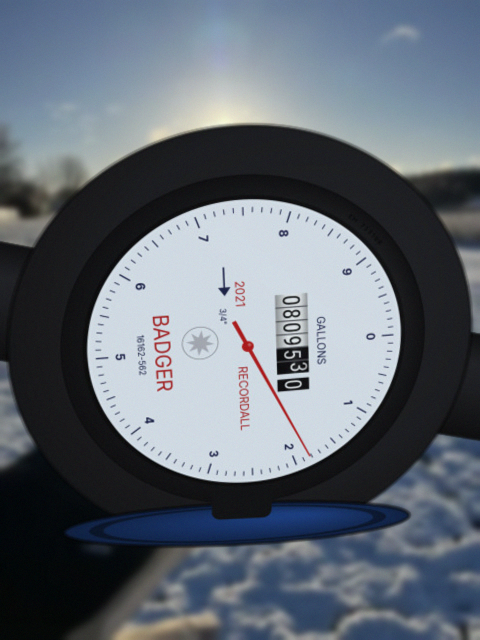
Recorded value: 809531.8,gal
